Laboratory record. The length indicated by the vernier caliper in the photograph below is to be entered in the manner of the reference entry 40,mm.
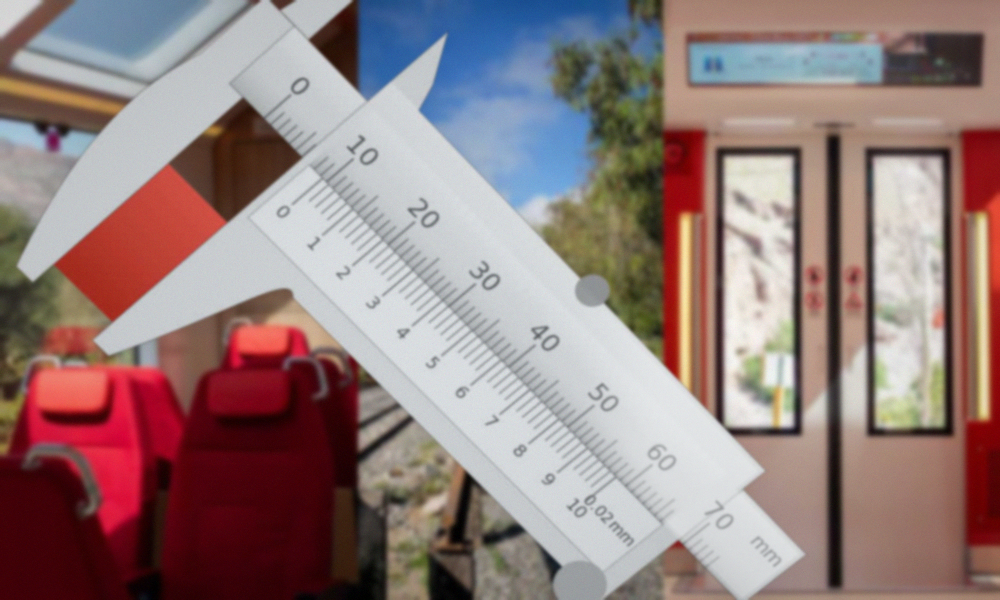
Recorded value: 9.4,mm
